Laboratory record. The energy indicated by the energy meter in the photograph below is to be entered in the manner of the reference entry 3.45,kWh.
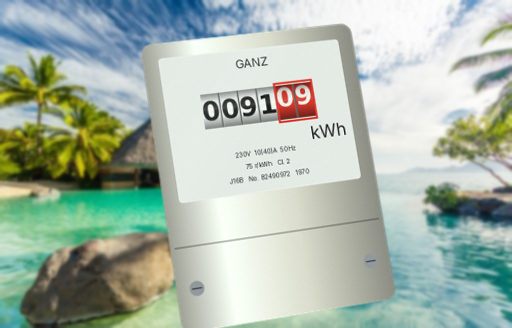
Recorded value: 91.09,kWh
